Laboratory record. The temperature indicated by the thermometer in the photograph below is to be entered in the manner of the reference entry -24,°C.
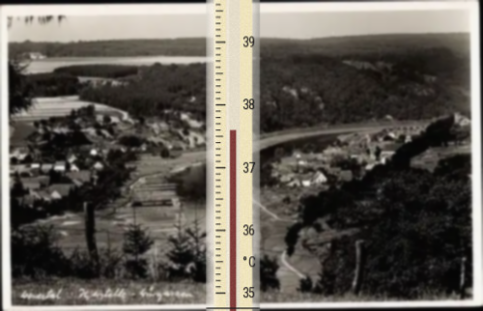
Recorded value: 37.6,°C
